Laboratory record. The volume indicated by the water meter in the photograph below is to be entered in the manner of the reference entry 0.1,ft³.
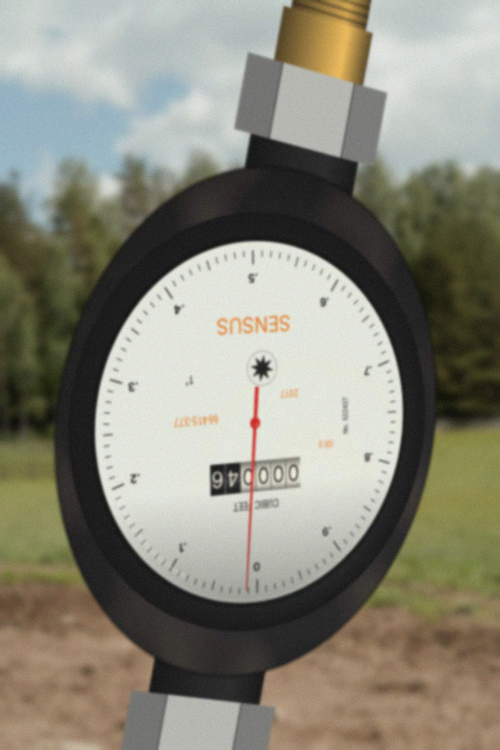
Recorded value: 46.01,ft³
